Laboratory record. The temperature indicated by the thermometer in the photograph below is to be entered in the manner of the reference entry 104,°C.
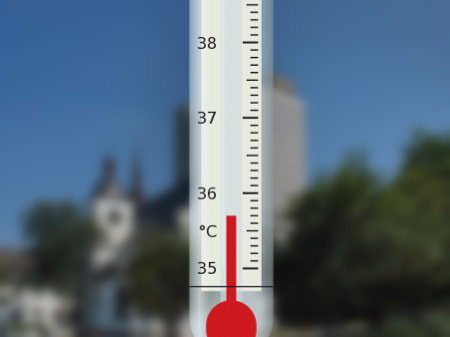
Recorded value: 35.7,°C
